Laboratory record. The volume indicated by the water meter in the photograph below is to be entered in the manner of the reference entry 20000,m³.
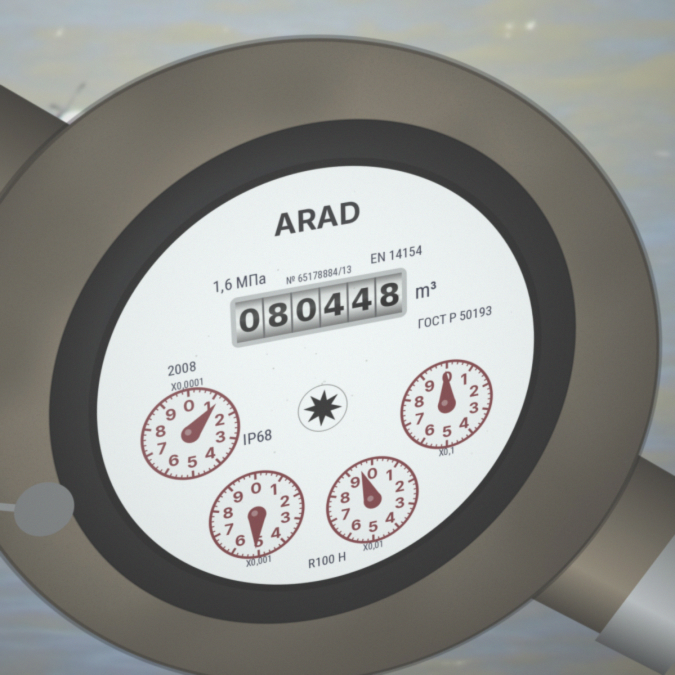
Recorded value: 80447.9951,m³
